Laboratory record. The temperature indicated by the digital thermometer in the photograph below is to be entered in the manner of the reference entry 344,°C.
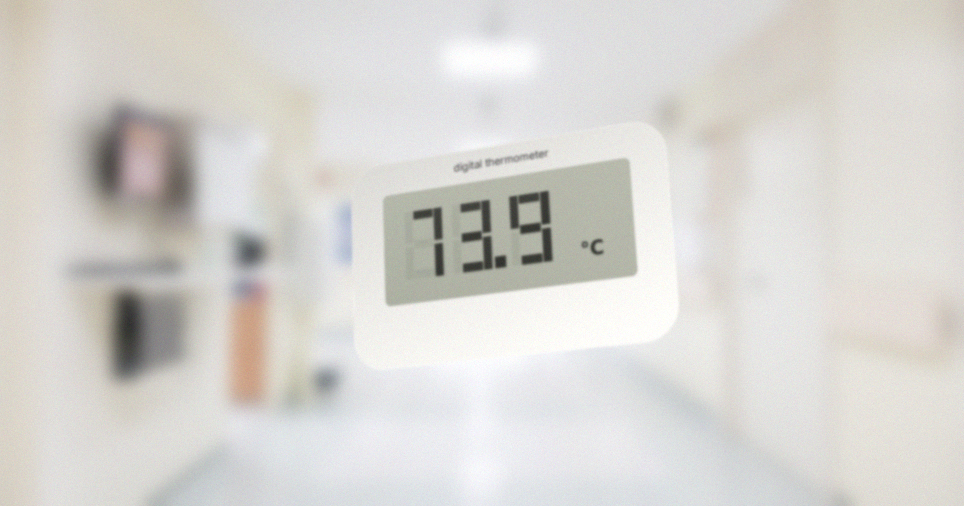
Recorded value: 73.9,°C
